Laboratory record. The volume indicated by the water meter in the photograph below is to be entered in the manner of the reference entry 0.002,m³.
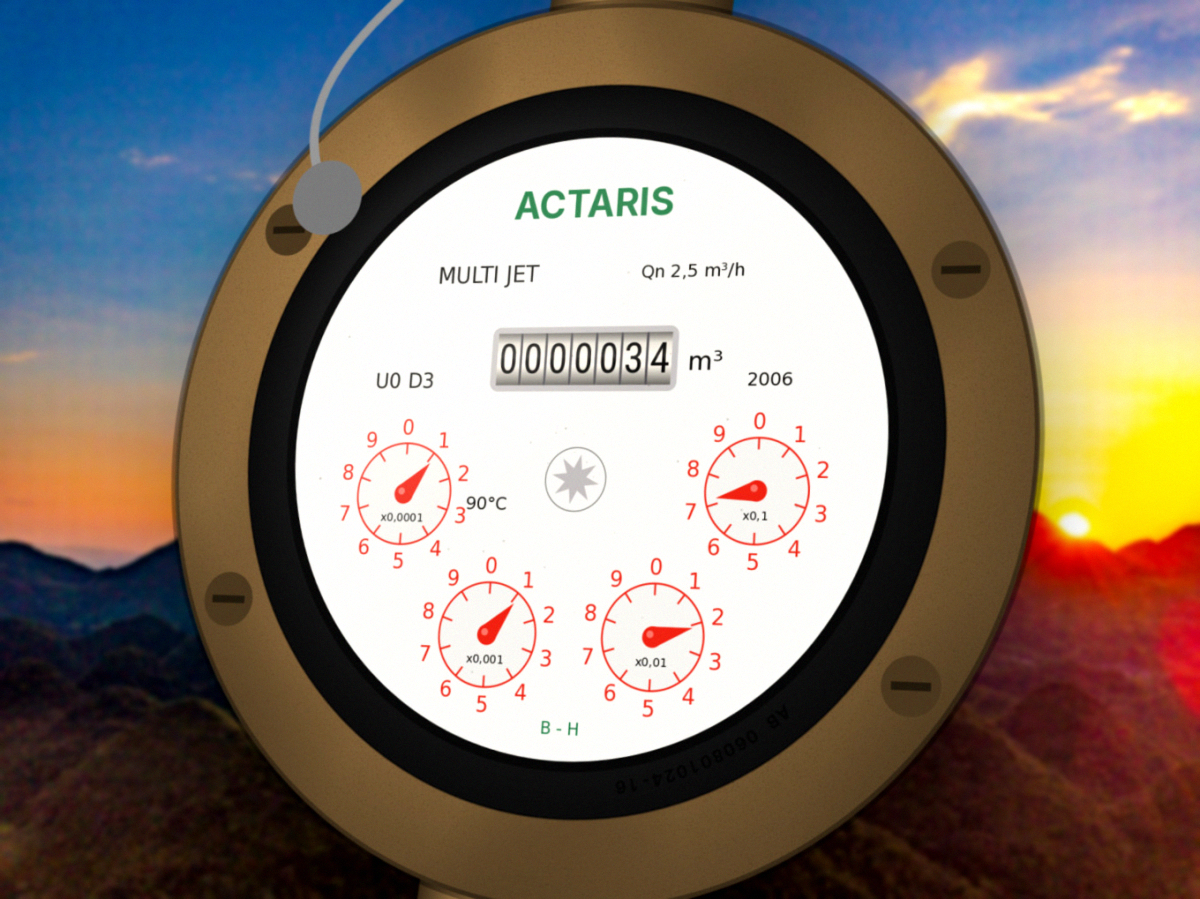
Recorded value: 34.7211,m³
